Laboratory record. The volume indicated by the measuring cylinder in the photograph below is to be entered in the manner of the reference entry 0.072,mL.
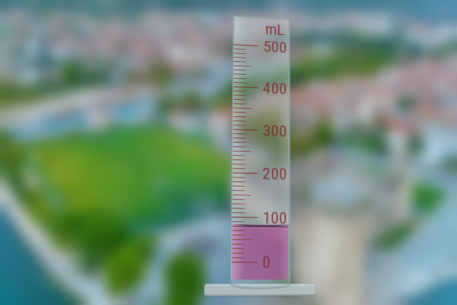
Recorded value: 80,mL
